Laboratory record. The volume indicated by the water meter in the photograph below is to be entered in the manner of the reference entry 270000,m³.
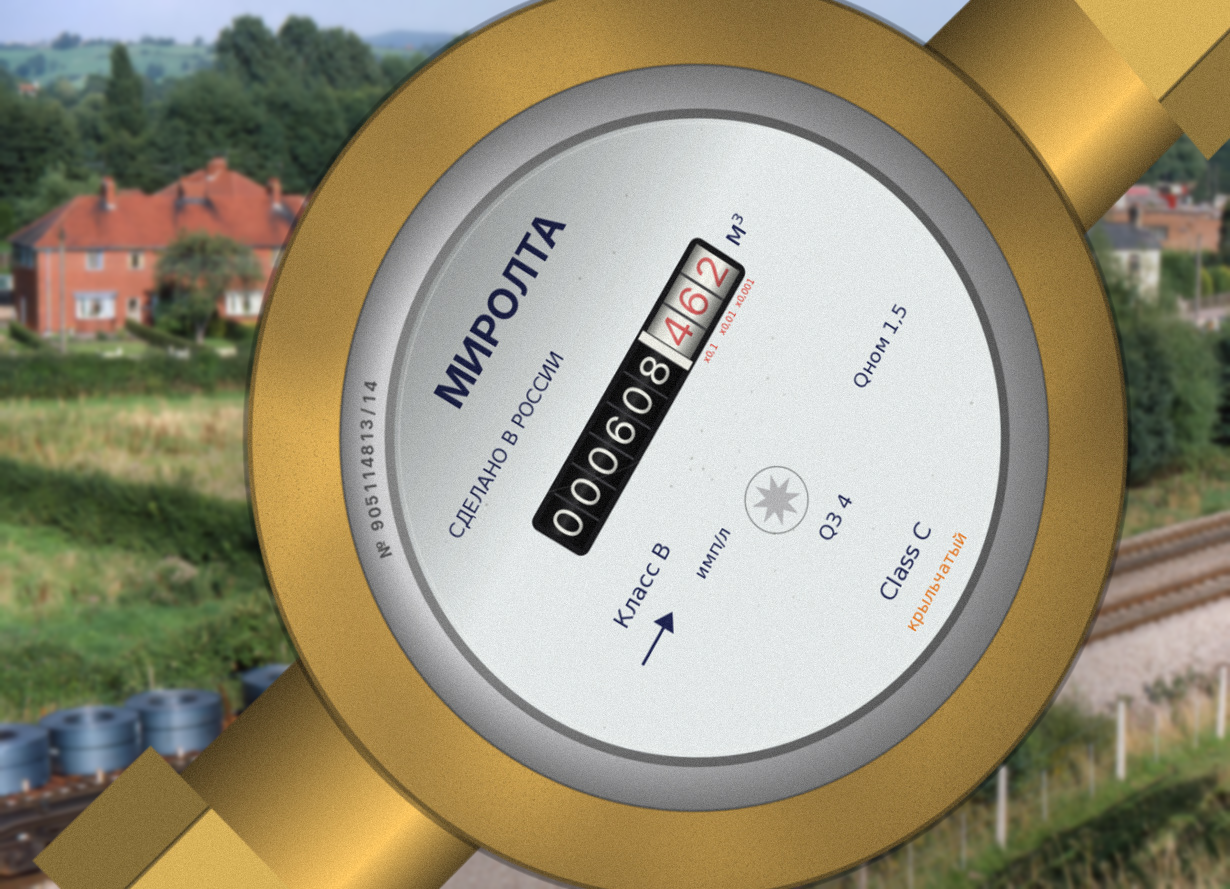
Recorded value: 608.462,m³
